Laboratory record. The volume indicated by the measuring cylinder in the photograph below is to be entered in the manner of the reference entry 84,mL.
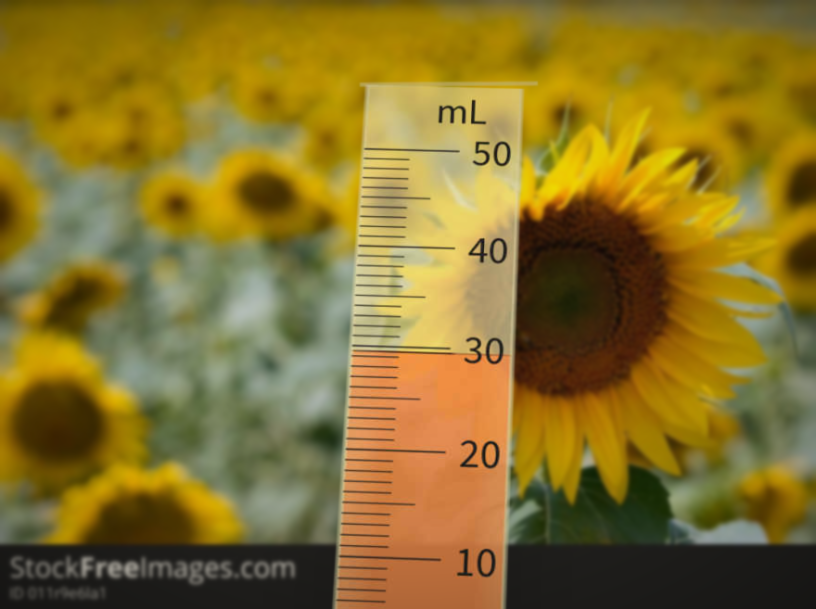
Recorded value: 29.5,mL
